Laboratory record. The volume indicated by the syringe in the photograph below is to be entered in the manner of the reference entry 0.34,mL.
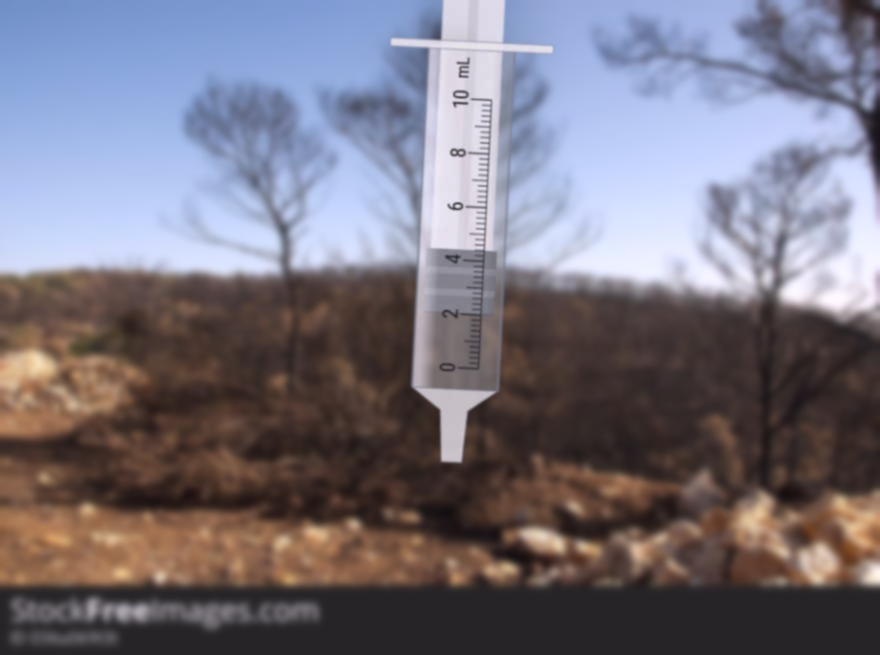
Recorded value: 2,mL
